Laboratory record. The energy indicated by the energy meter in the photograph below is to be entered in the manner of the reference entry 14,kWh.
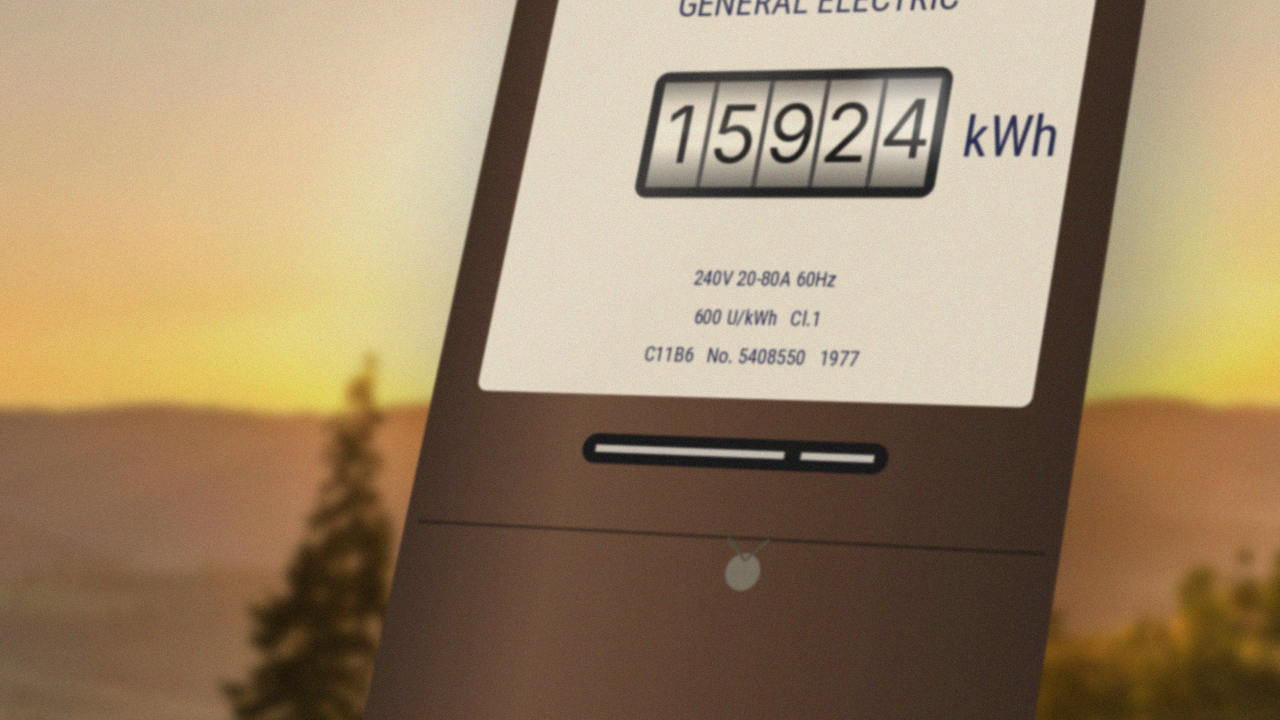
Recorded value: 15924,kWh
